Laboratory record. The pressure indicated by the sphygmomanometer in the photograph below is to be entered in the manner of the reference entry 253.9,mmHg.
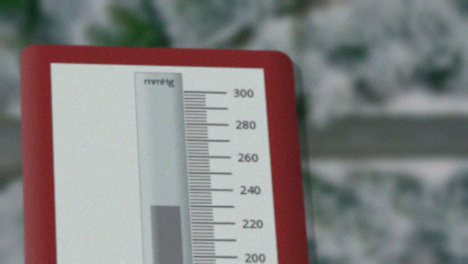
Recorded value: 230,mmHg
